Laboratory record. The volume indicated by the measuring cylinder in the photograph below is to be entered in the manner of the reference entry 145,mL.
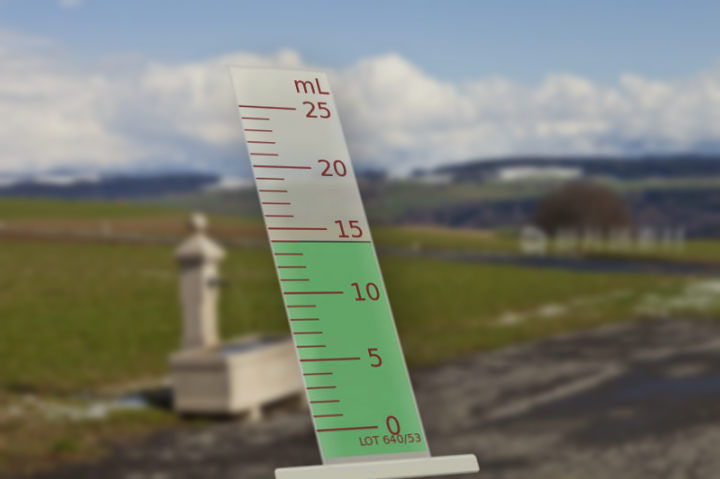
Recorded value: 14,mL
